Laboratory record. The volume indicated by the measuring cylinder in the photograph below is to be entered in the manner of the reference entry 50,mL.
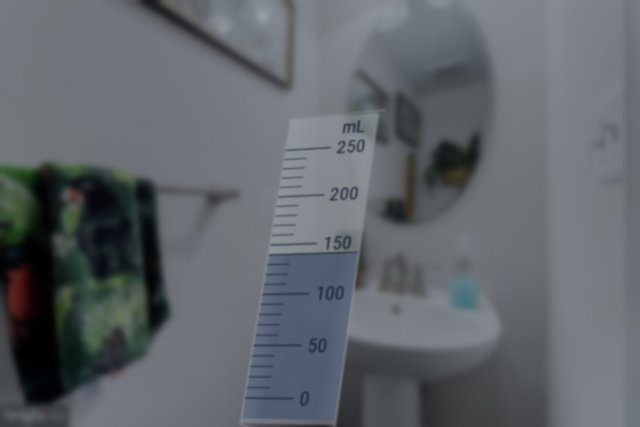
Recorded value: 140,mL
